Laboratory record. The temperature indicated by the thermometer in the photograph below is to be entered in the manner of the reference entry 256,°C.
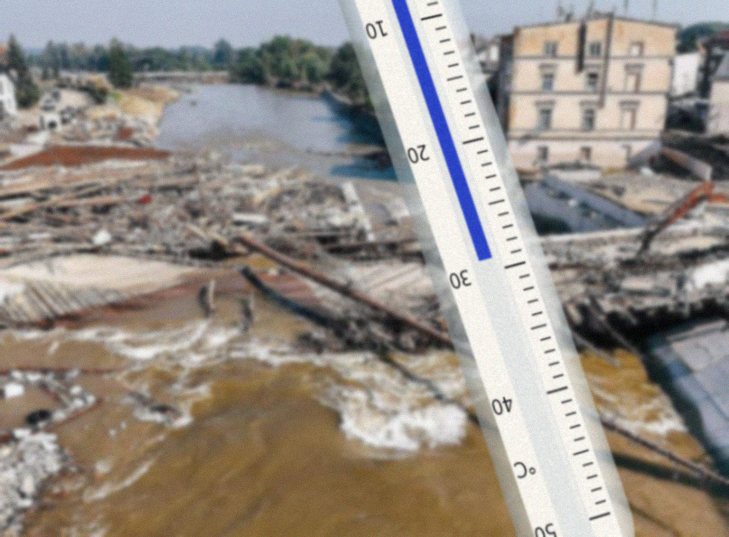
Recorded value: 29,°C
